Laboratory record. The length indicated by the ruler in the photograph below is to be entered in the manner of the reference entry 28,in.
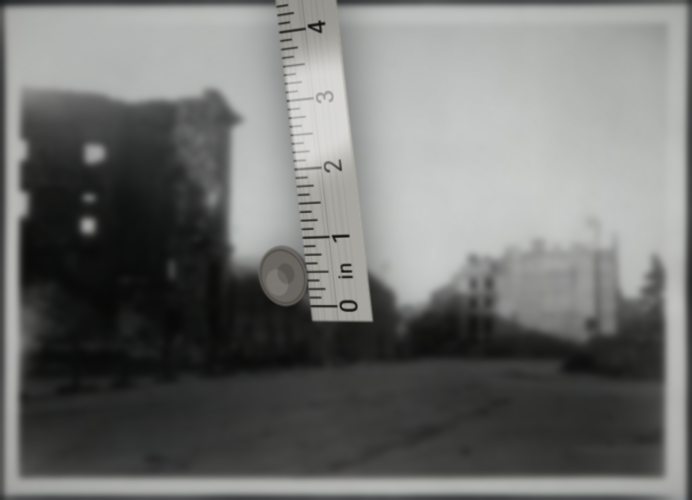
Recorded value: 0.875,in
